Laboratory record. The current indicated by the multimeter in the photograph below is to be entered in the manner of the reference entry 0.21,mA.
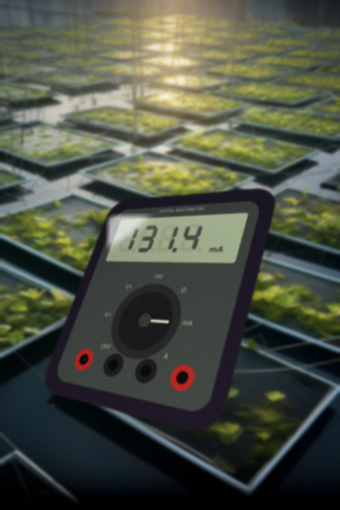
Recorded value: 131.4,mA
